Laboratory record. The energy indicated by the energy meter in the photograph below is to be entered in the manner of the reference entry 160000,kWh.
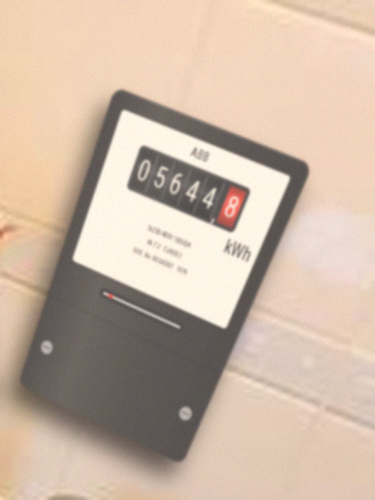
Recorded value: 5644.8,kWh
